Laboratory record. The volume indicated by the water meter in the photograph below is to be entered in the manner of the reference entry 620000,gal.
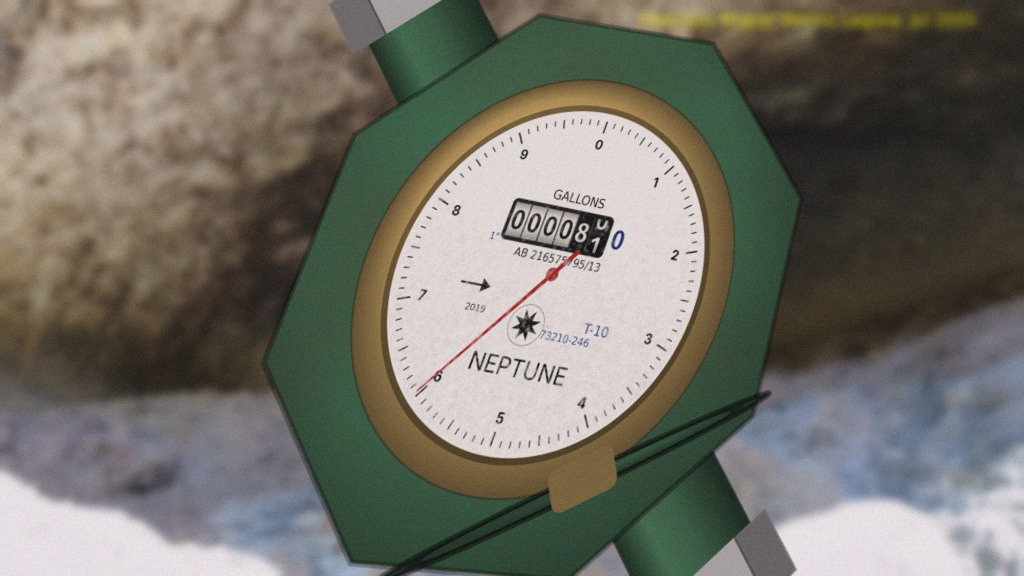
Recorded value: 806.0,gal
